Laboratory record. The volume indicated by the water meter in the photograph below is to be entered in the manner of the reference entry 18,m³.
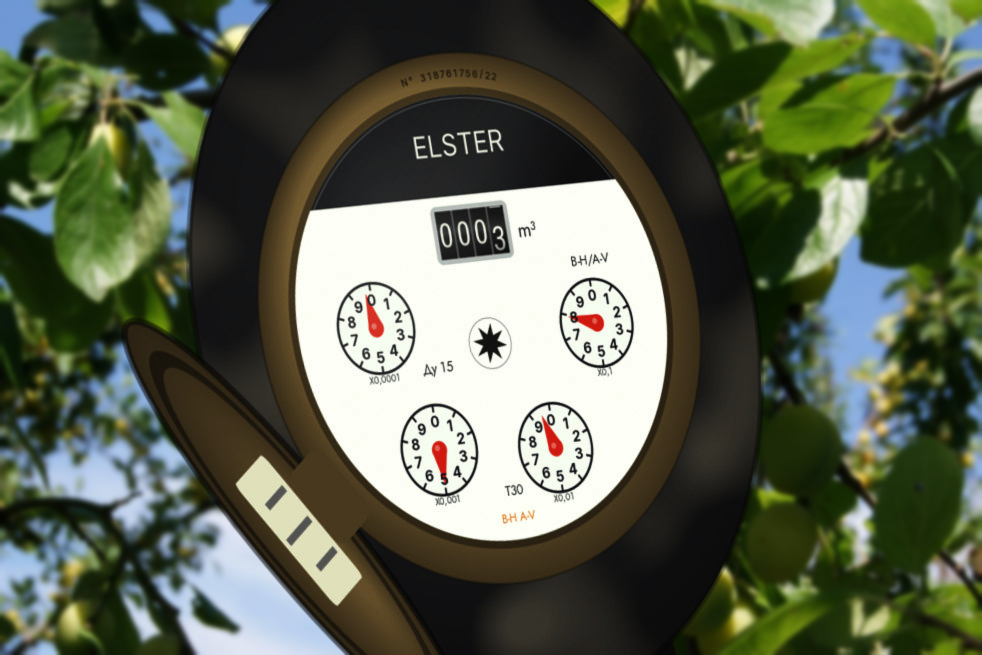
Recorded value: 2.7949,m³
